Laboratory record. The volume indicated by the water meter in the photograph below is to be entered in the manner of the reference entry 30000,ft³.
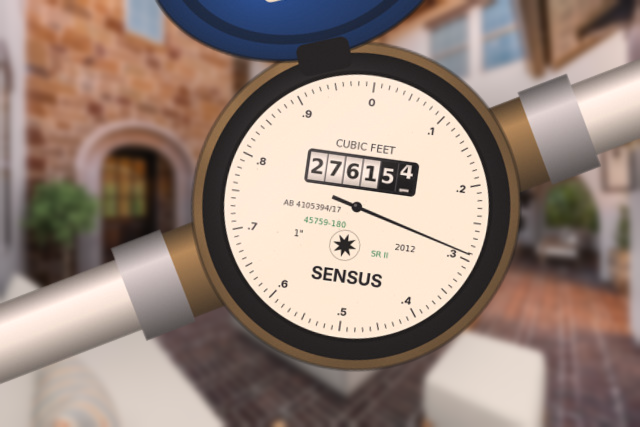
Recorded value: 276154.29,ft³
